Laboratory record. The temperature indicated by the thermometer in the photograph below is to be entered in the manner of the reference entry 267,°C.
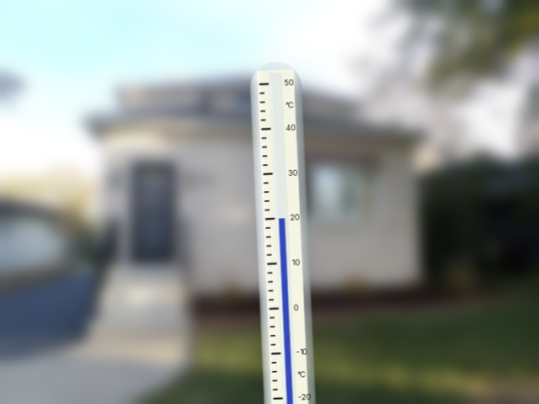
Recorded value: 20,°C
